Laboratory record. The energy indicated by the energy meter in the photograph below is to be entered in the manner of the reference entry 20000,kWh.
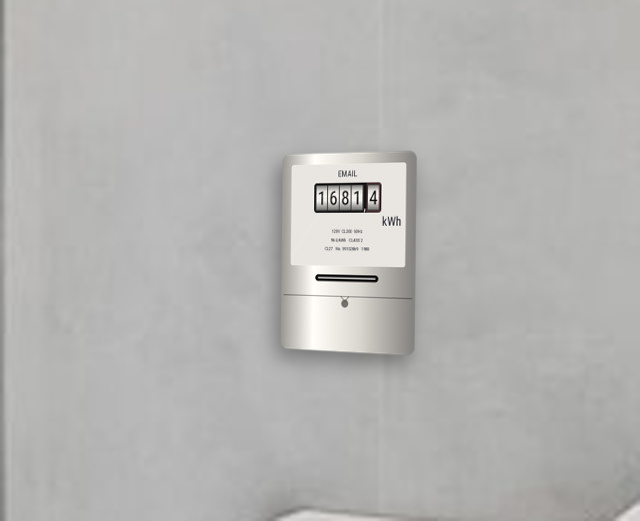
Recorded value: 1681.4,kWh
